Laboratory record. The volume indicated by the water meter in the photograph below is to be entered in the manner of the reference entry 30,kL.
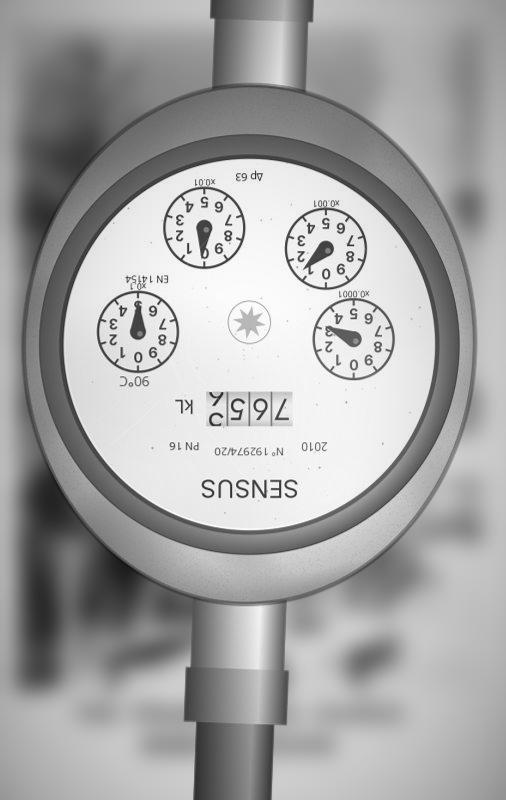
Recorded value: 7655.5013,kL
